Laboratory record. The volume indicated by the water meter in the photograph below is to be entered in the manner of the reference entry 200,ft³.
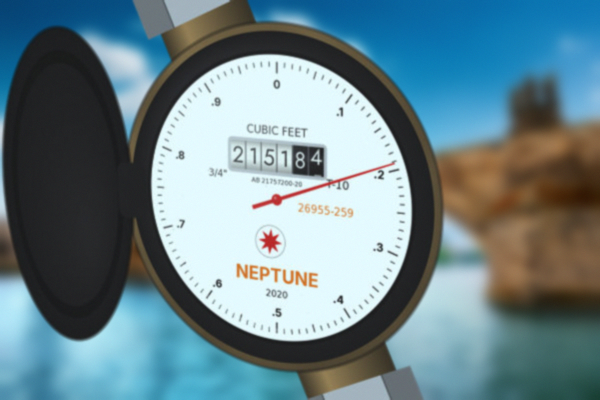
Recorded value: 215184.19,ft³
